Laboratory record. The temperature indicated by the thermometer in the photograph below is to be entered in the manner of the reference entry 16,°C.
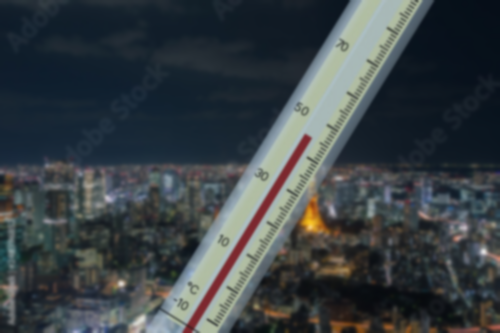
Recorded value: 45,°C
